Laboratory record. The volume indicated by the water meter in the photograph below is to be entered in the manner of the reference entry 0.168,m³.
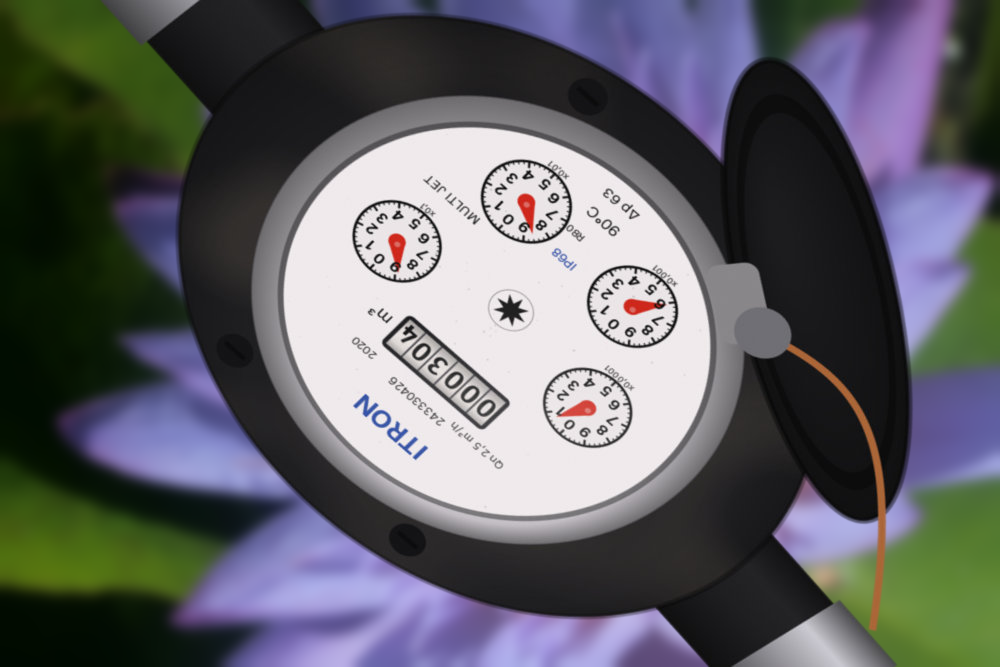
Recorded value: 303.8860,m³
